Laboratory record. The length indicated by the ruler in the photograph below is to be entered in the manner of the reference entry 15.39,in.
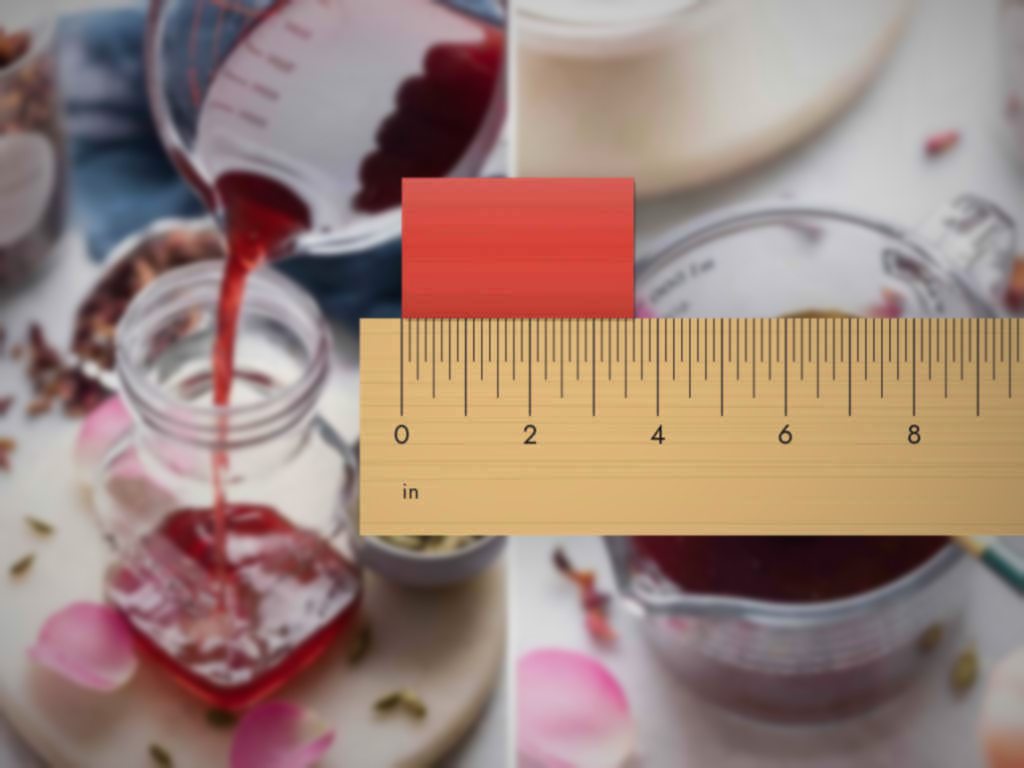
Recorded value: 3.625,in
